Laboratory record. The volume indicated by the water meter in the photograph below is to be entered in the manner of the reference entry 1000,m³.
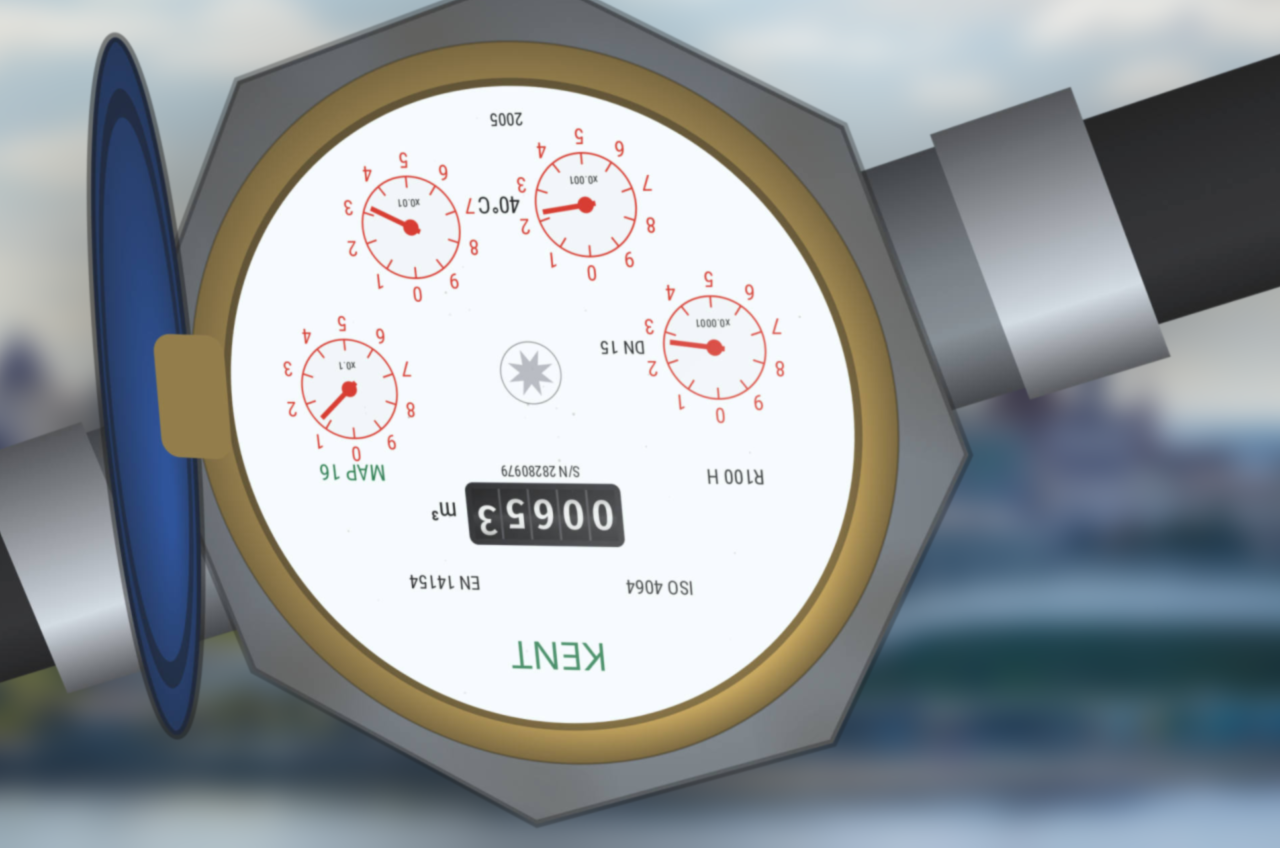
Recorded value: 653.1322,m³
